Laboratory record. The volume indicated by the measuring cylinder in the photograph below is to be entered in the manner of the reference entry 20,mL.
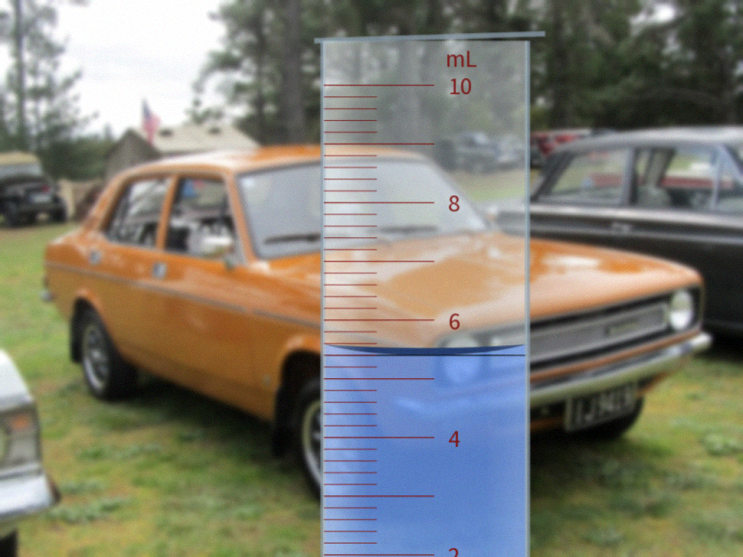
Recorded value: 5.4,mL
